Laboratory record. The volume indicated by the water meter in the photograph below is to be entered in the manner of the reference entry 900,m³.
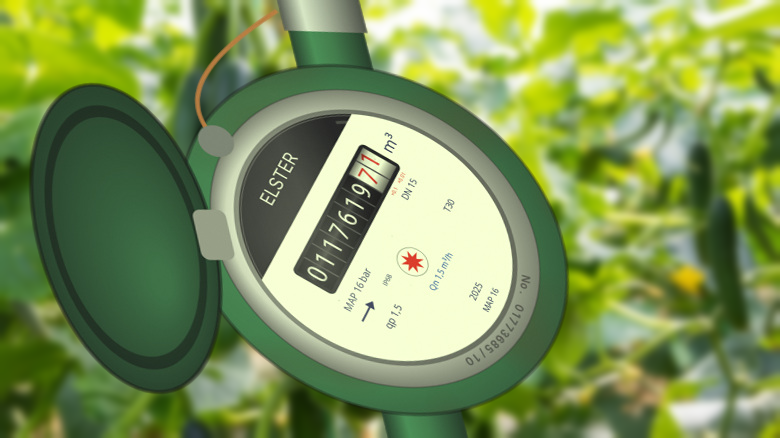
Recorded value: 117619.71,m³
